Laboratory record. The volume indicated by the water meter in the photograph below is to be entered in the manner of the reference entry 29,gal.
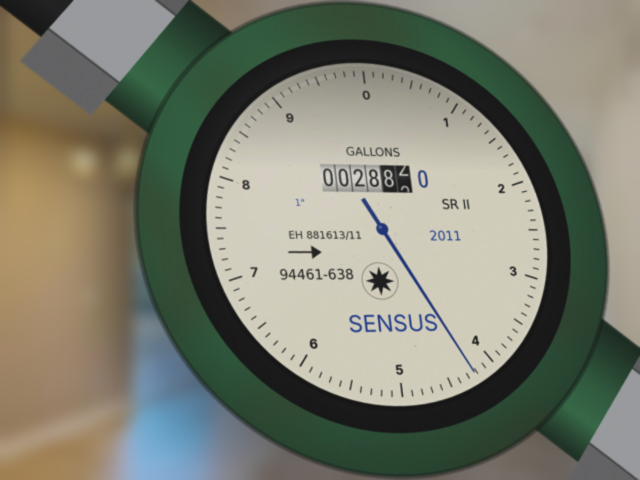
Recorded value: 28824.2,gal
